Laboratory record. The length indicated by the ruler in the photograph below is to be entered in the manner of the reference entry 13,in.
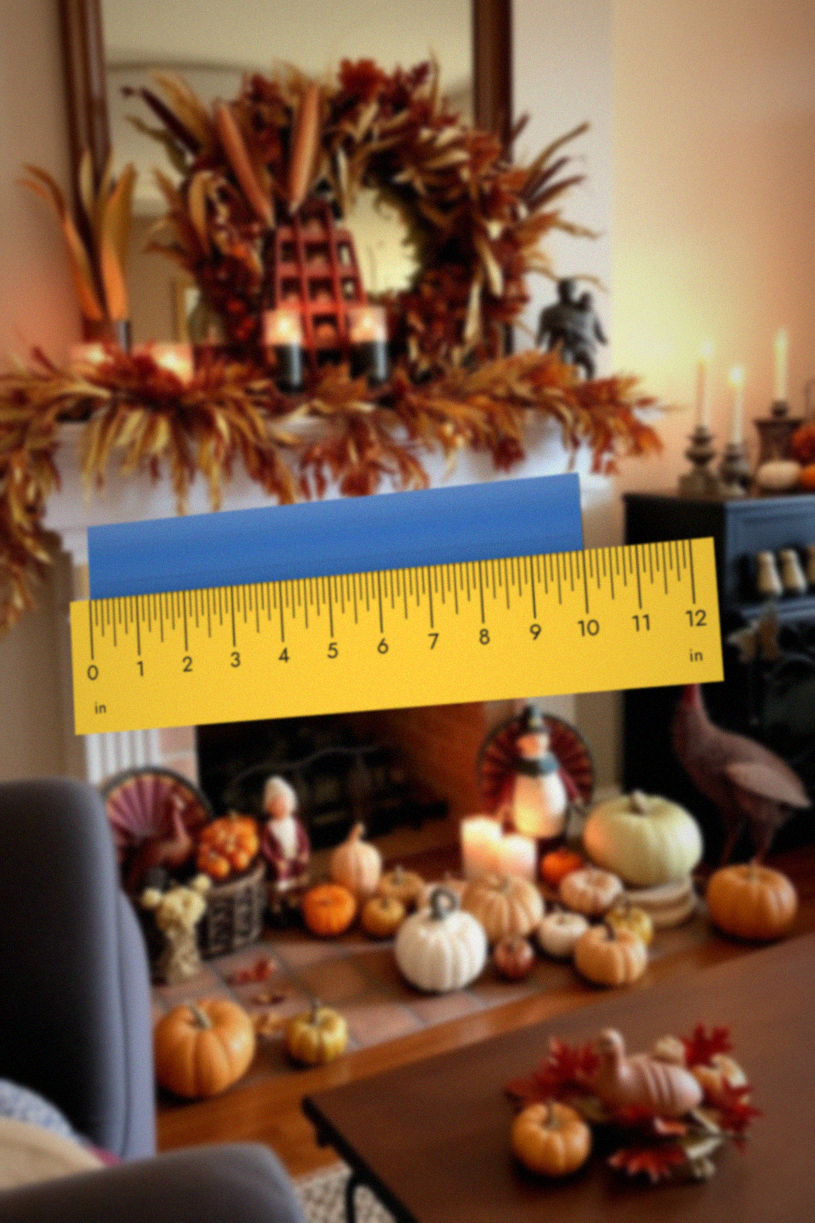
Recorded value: 10,in
